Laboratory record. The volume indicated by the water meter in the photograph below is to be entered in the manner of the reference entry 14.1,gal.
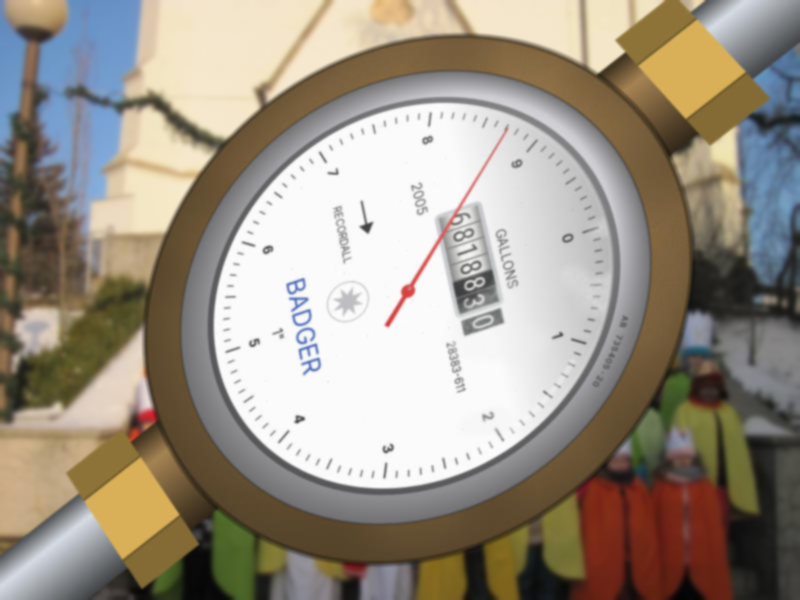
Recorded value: 6818828.7,gal
